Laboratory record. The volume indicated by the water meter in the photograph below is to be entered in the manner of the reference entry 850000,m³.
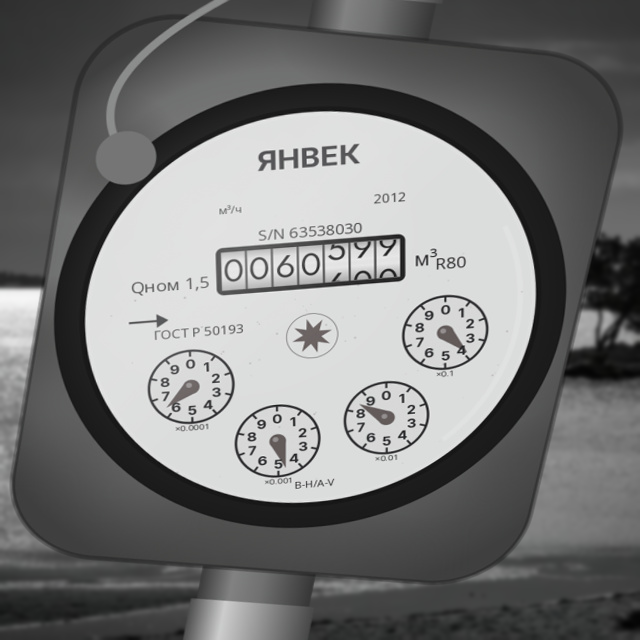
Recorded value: 60599.3846,m³
